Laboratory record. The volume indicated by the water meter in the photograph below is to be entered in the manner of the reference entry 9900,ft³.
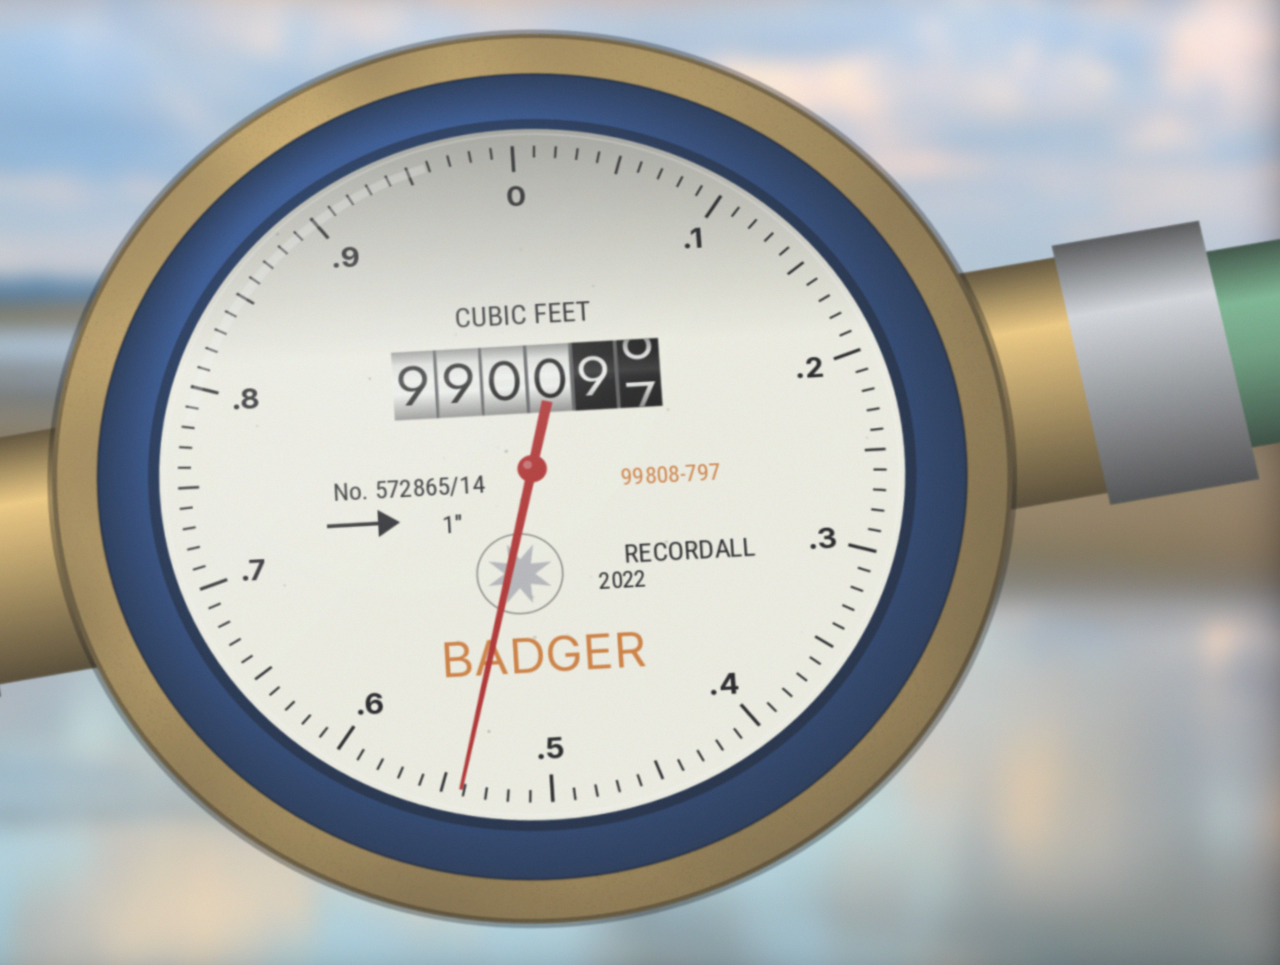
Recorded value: 990096.54,ft³
